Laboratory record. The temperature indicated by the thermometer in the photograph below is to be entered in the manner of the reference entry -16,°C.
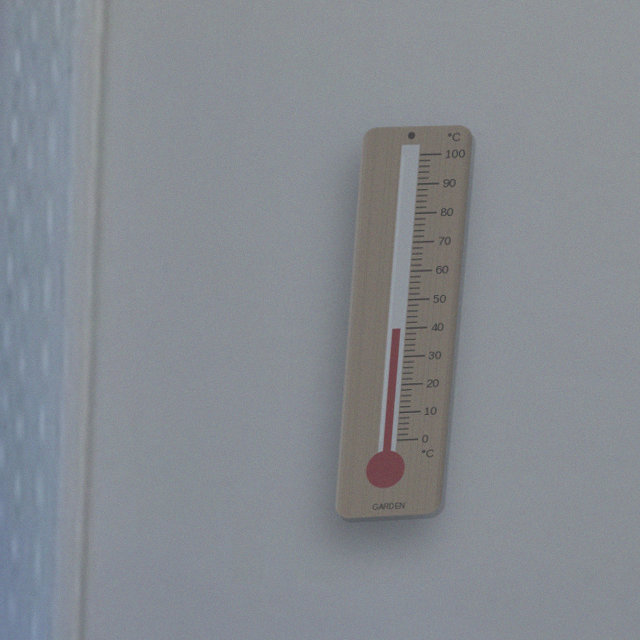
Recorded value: 40,°C
